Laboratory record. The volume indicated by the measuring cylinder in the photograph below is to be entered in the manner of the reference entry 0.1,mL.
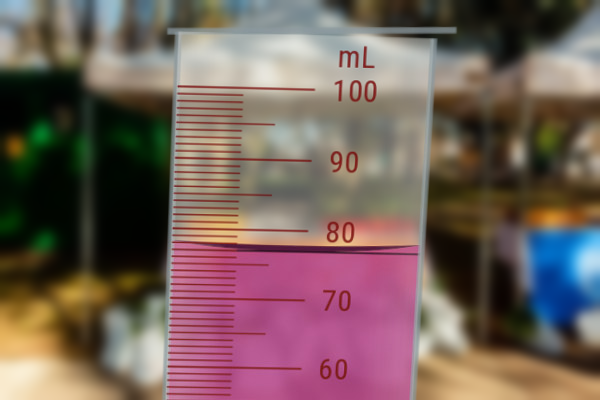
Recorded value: 77,mL
